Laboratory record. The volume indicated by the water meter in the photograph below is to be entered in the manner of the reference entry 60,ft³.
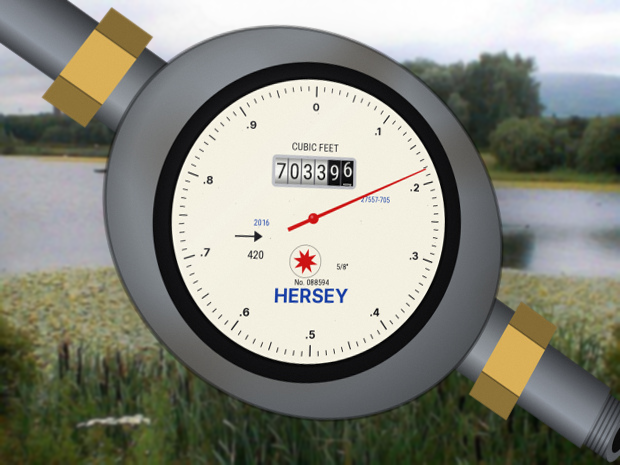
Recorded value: 703396.18,ft³
